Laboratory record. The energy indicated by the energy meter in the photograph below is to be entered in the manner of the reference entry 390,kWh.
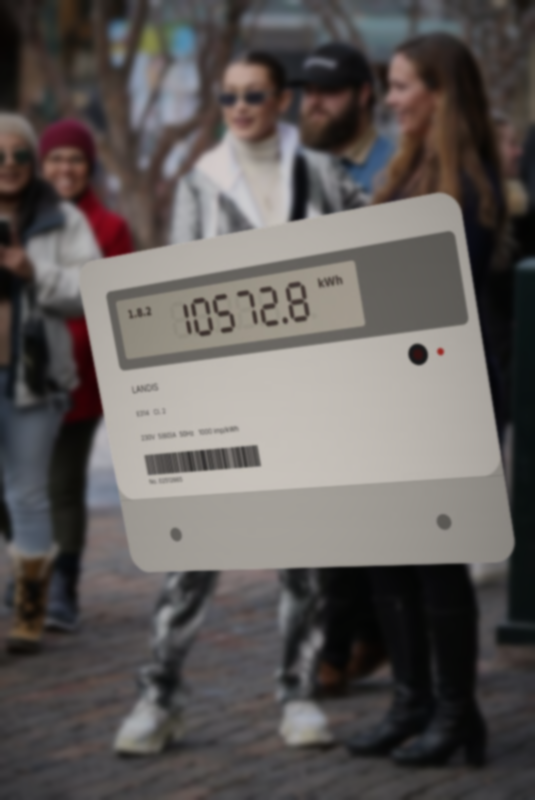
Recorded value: 10572.8,kWh
